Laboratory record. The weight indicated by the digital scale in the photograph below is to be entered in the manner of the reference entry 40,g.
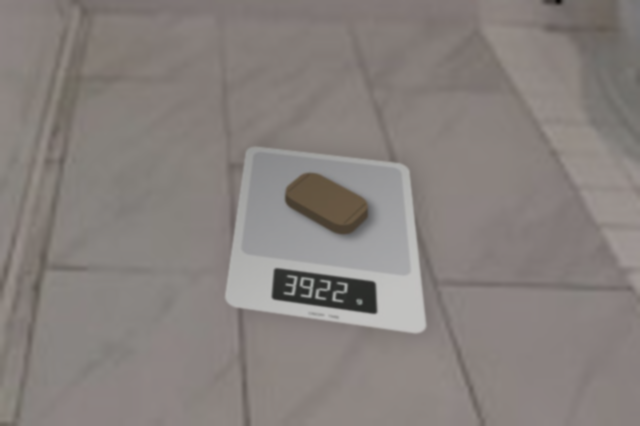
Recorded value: 3922,g
